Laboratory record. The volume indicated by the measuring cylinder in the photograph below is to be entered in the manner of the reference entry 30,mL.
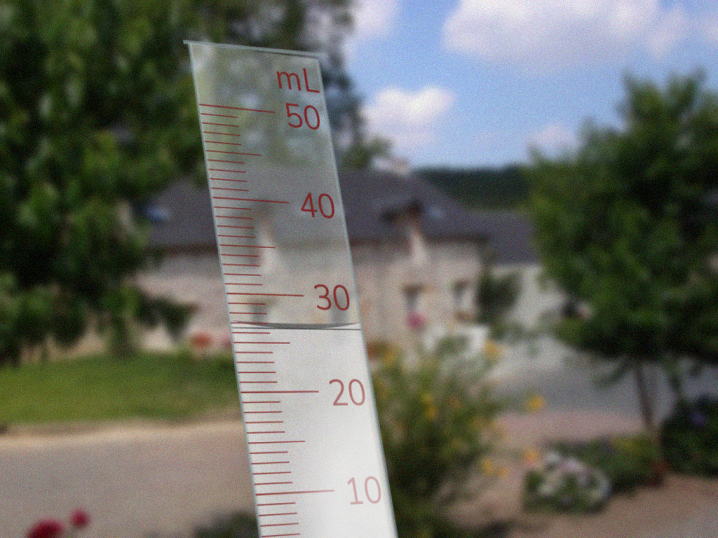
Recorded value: 26.5,mL
